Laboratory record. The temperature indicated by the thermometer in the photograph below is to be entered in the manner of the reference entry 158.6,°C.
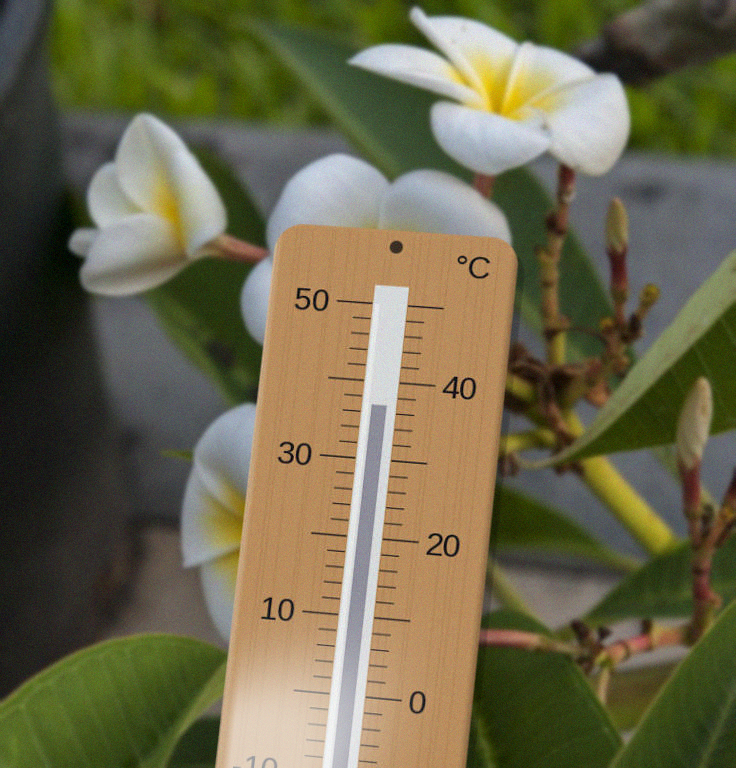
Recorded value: 37,°C
